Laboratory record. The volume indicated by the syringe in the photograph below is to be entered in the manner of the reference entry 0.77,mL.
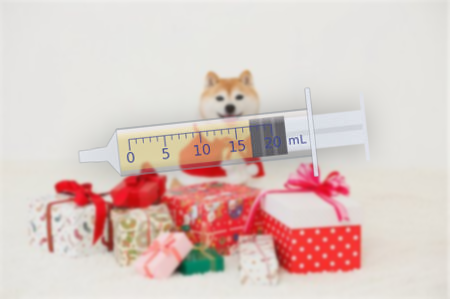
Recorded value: 17,mL
